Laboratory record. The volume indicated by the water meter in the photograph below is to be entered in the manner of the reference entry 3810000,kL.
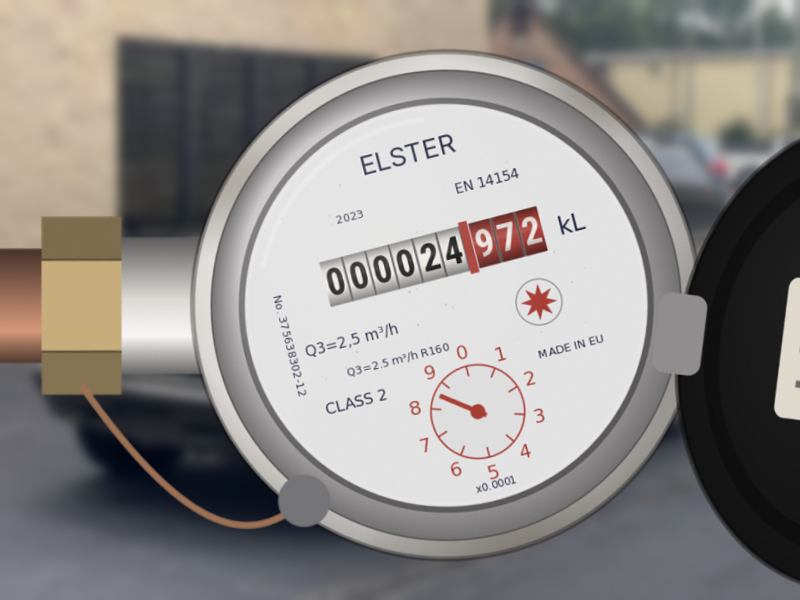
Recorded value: 24.9728,kL
